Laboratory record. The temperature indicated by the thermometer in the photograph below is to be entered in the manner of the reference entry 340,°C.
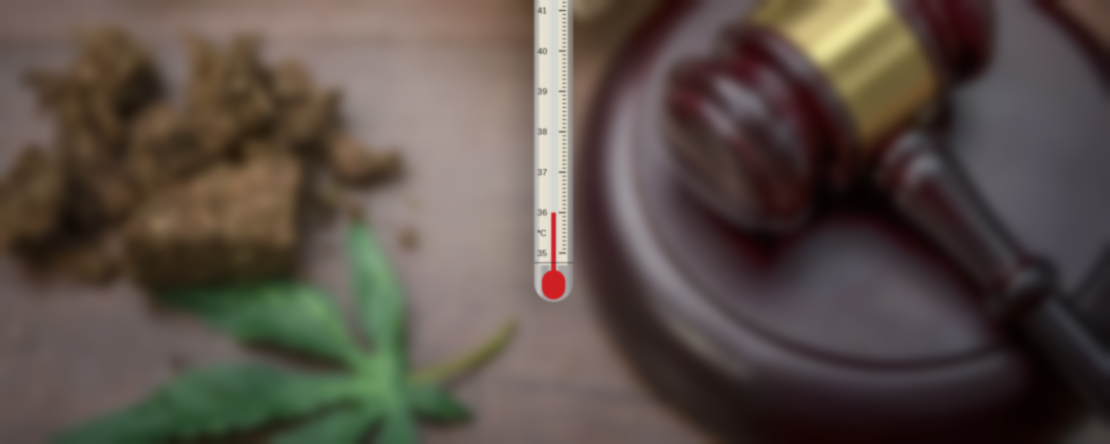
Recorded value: 36,°C
